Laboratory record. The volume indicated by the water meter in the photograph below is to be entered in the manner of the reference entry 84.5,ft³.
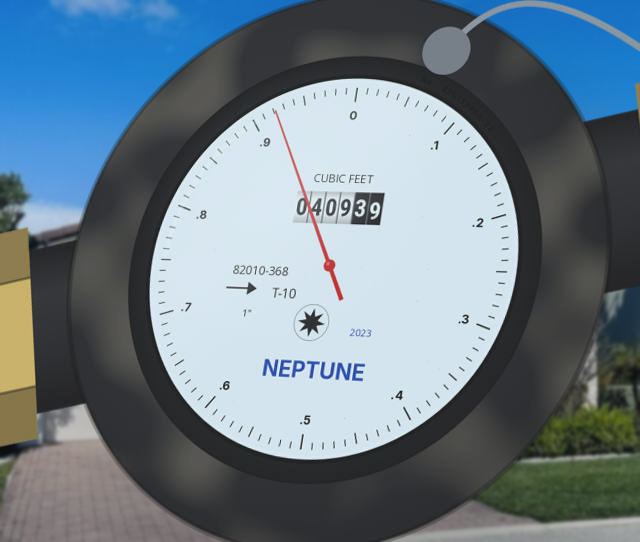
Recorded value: 40938.92,ft³
